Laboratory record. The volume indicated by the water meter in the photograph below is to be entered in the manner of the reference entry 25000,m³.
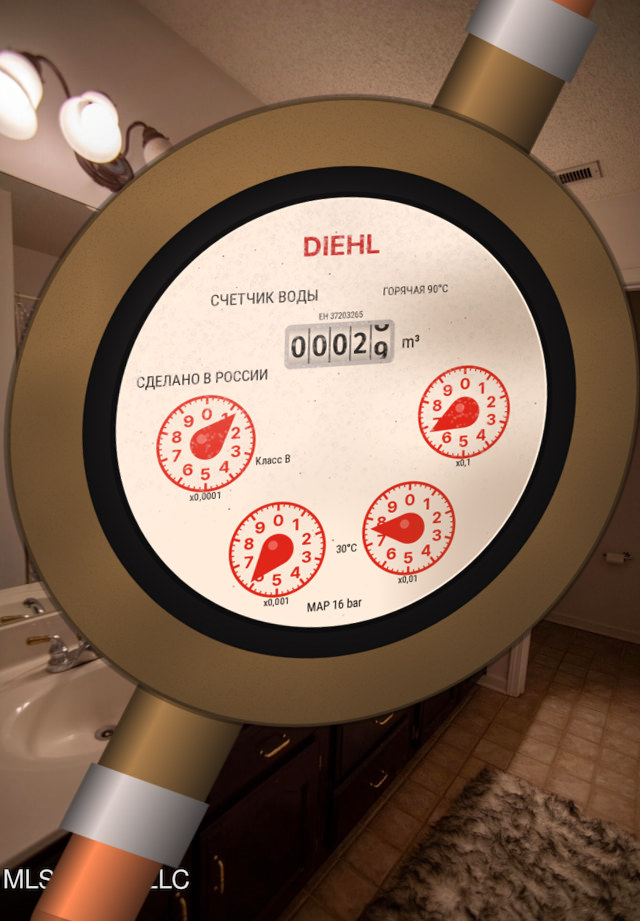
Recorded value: 28.6761,m³
